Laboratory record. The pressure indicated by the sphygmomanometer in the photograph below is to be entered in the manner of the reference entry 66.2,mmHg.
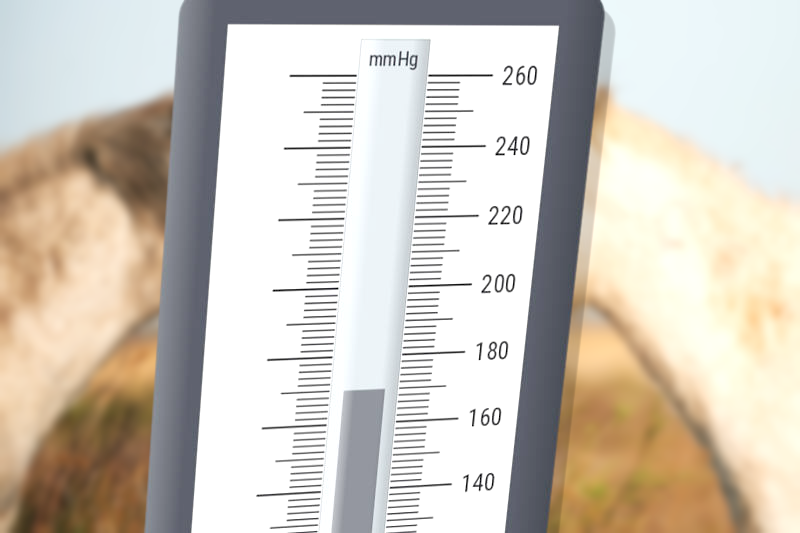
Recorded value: 170,mmHg
